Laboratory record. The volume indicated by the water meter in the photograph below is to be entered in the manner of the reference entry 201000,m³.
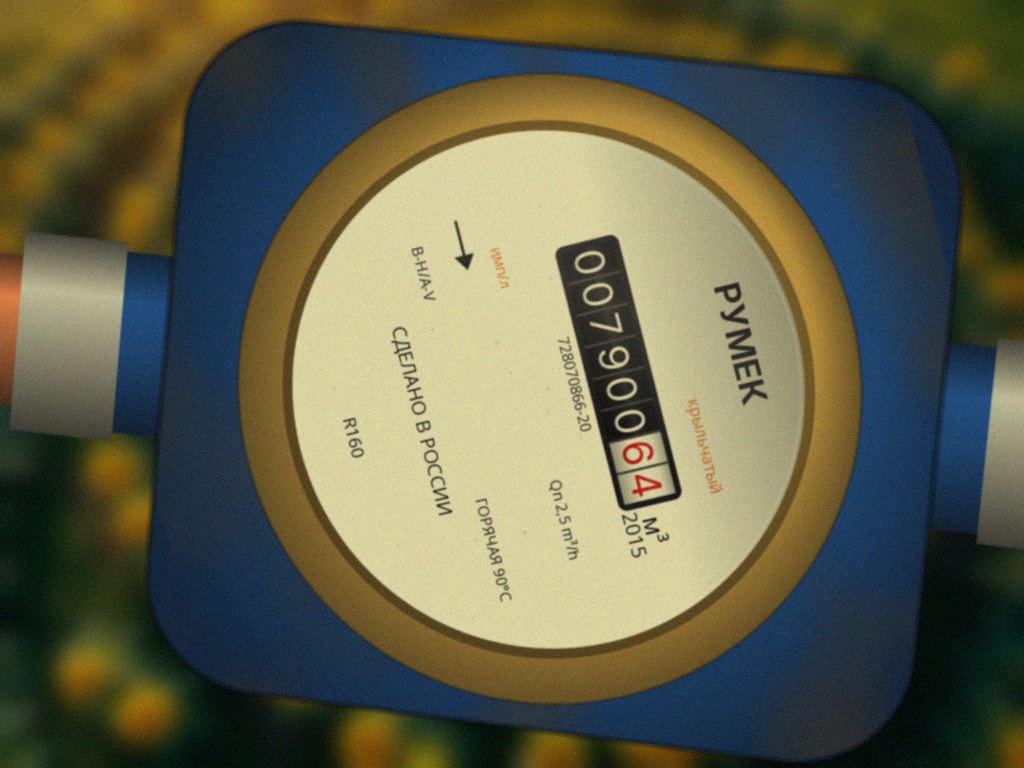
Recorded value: 7900.64,m³
